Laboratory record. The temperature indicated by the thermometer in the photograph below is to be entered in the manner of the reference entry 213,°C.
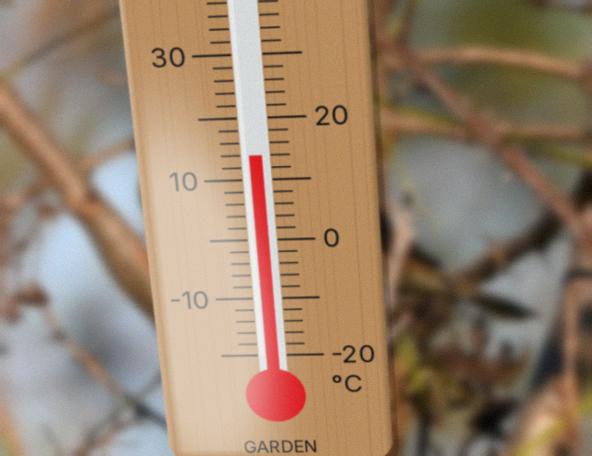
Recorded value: 14,°C
